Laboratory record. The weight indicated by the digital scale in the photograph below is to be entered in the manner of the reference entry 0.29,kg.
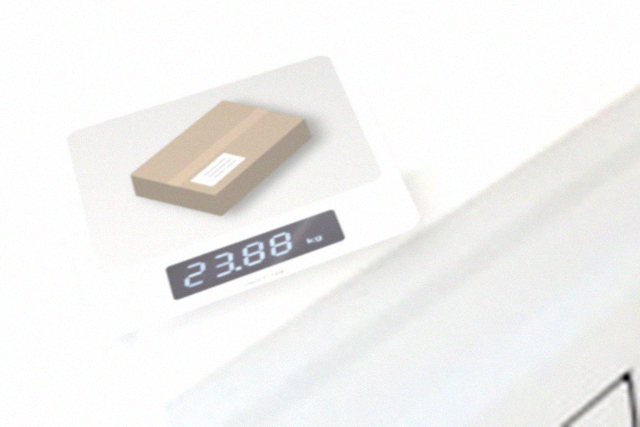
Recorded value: 23.88,kg
